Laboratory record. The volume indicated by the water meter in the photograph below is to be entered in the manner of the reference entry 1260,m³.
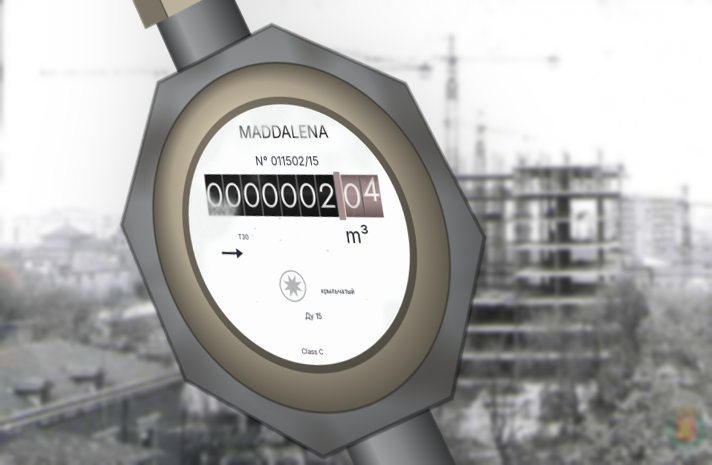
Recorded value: 2.04,m³
